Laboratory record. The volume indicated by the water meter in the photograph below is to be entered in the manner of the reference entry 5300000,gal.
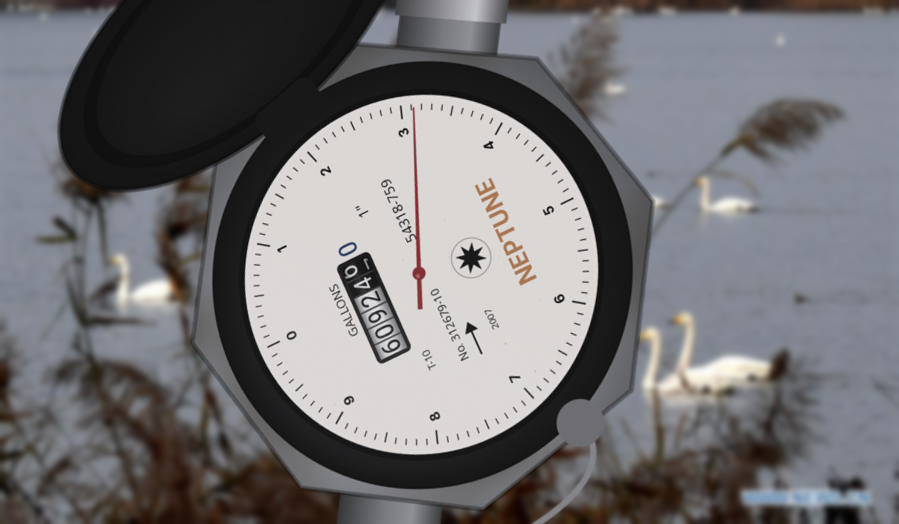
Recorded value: 6092463.1,gal
